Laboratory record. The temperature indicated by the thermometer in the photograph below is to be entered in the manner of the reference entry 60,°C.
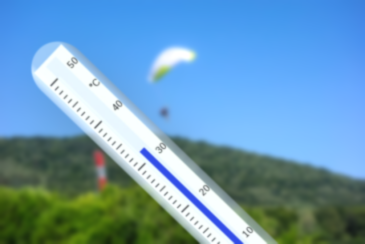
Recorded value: 32,°C
